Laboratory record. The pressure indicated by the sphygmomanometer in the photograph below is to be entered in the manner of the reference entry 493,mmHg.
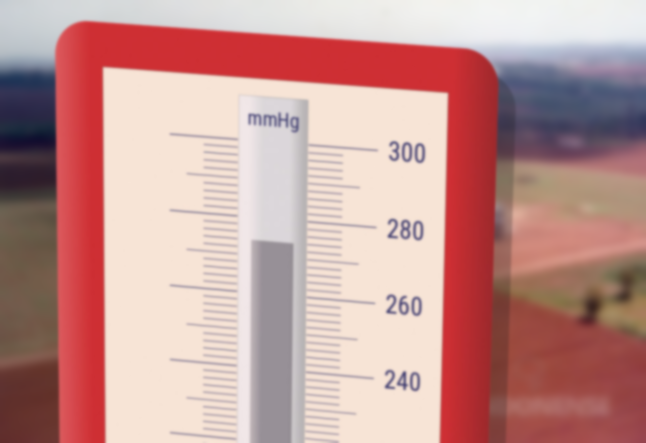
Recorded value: 274,mmHg
